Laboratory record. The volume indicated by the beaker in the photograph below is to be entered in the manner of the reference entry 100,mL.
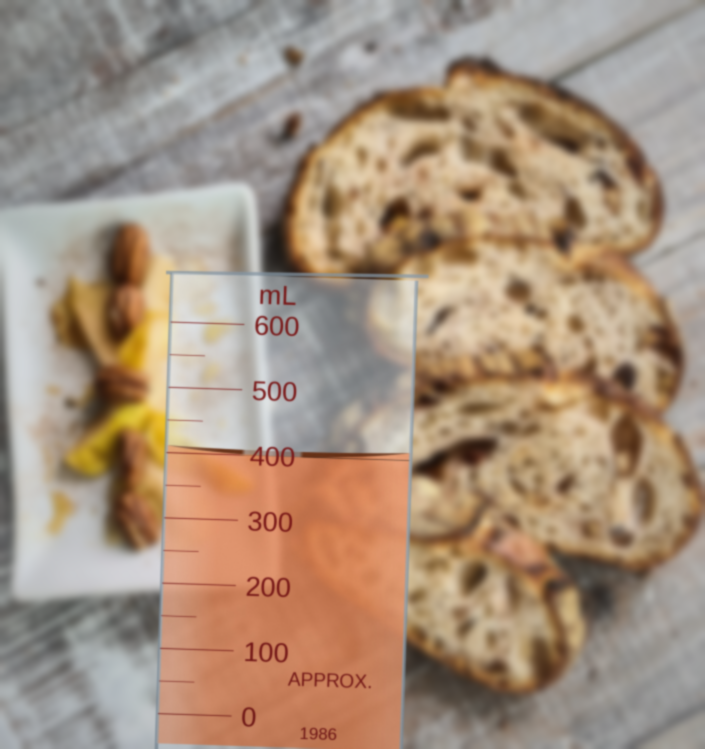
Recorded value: 400,mL
